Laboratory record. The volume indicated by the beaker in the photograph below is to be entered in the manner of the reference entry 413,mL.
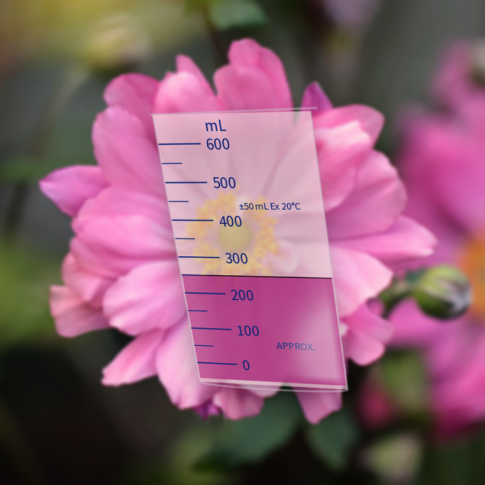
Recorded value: 250,mL
